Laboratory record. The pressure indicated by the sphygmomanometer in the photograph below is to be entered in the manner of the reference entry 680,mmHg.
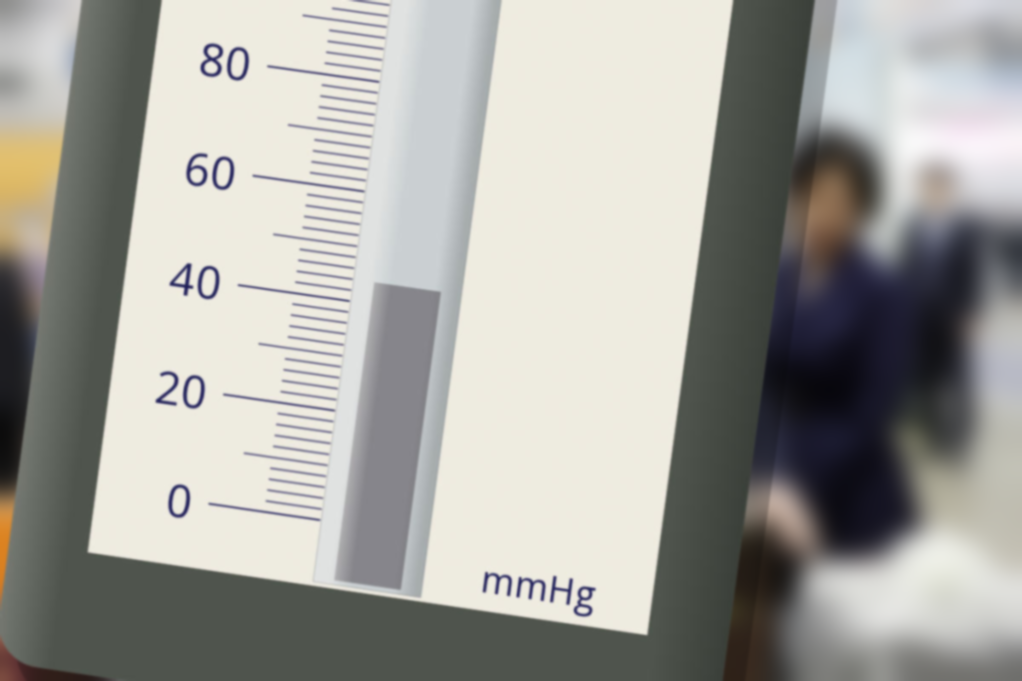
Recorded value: 44,mmHg
